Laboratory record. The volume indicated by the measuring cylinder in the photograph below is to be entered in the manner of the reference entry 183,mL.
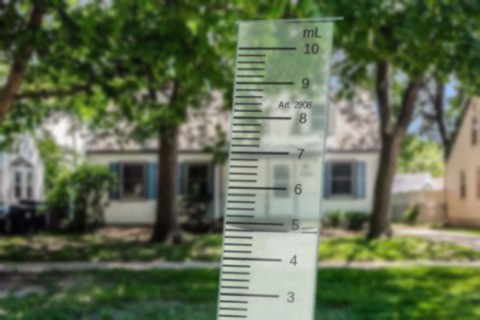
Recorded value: 4.8,mL
